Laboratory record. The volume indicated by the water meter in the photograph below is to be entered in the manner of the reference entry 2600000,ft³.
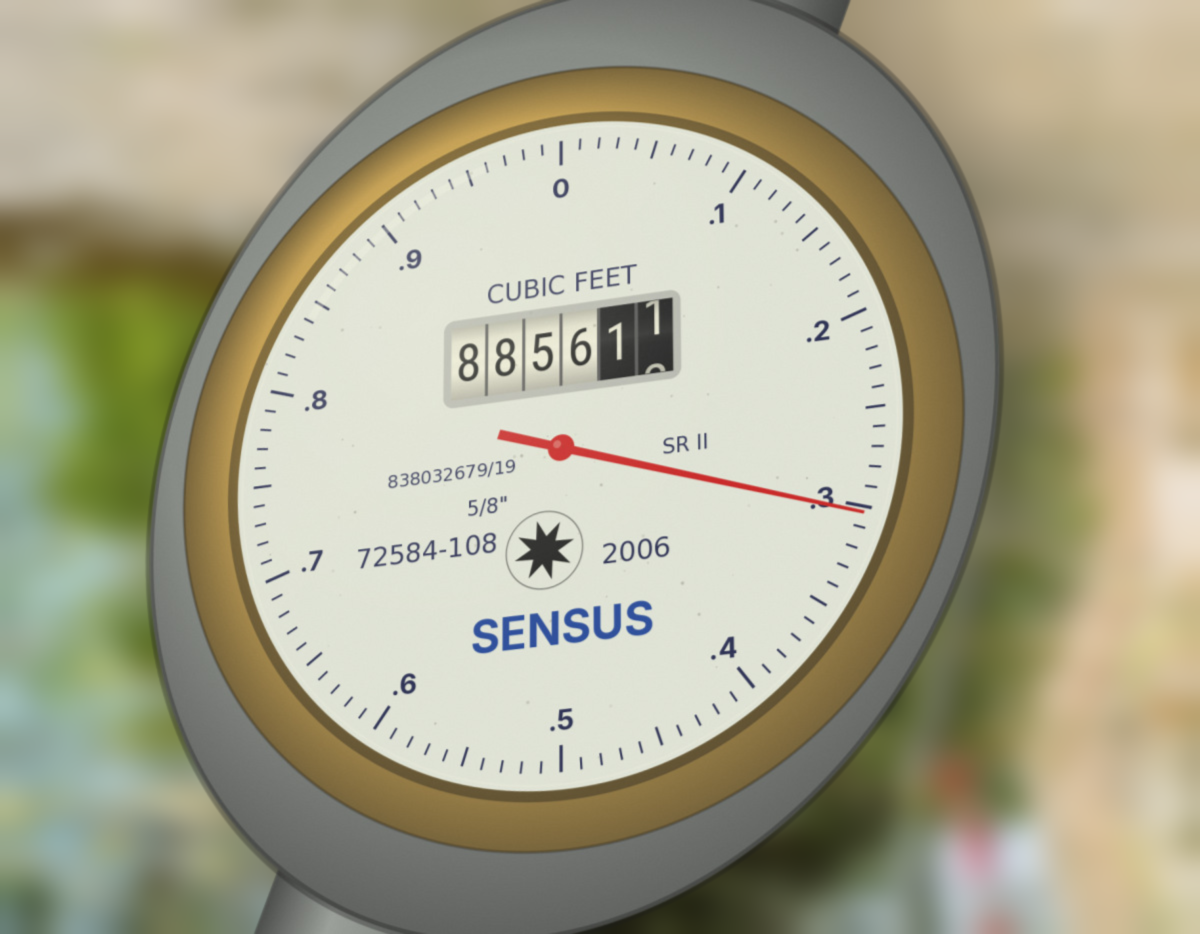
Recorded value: 885611.30,ft³
